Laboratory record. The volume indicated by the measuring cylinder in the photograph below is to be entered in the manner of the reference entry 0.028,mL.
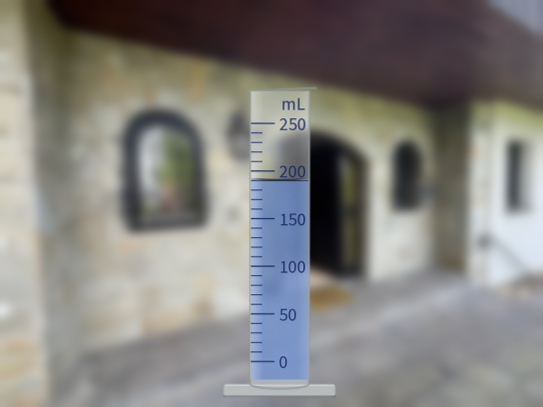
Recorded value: 190,mL
